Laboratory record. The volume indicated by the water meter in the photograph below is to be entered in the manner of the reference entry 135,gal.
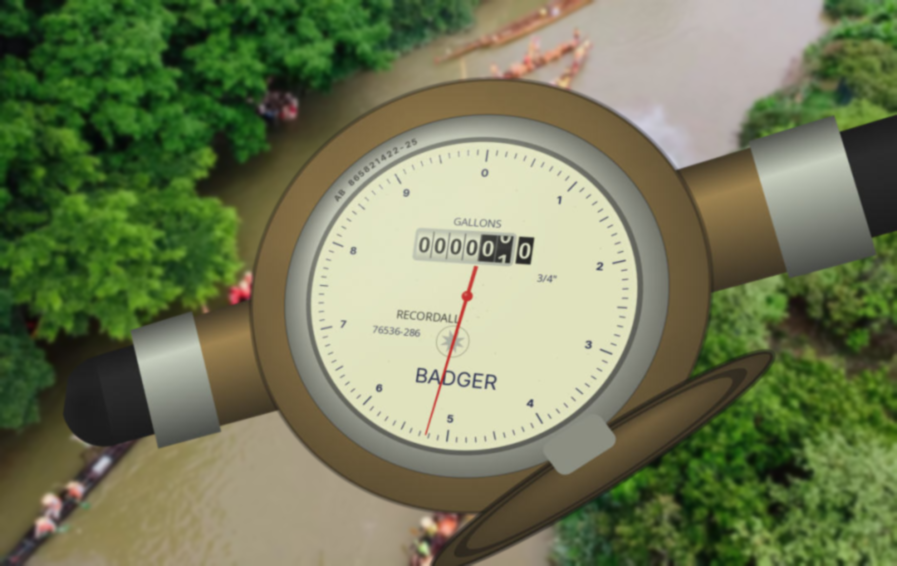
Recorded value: 5.2,gal
